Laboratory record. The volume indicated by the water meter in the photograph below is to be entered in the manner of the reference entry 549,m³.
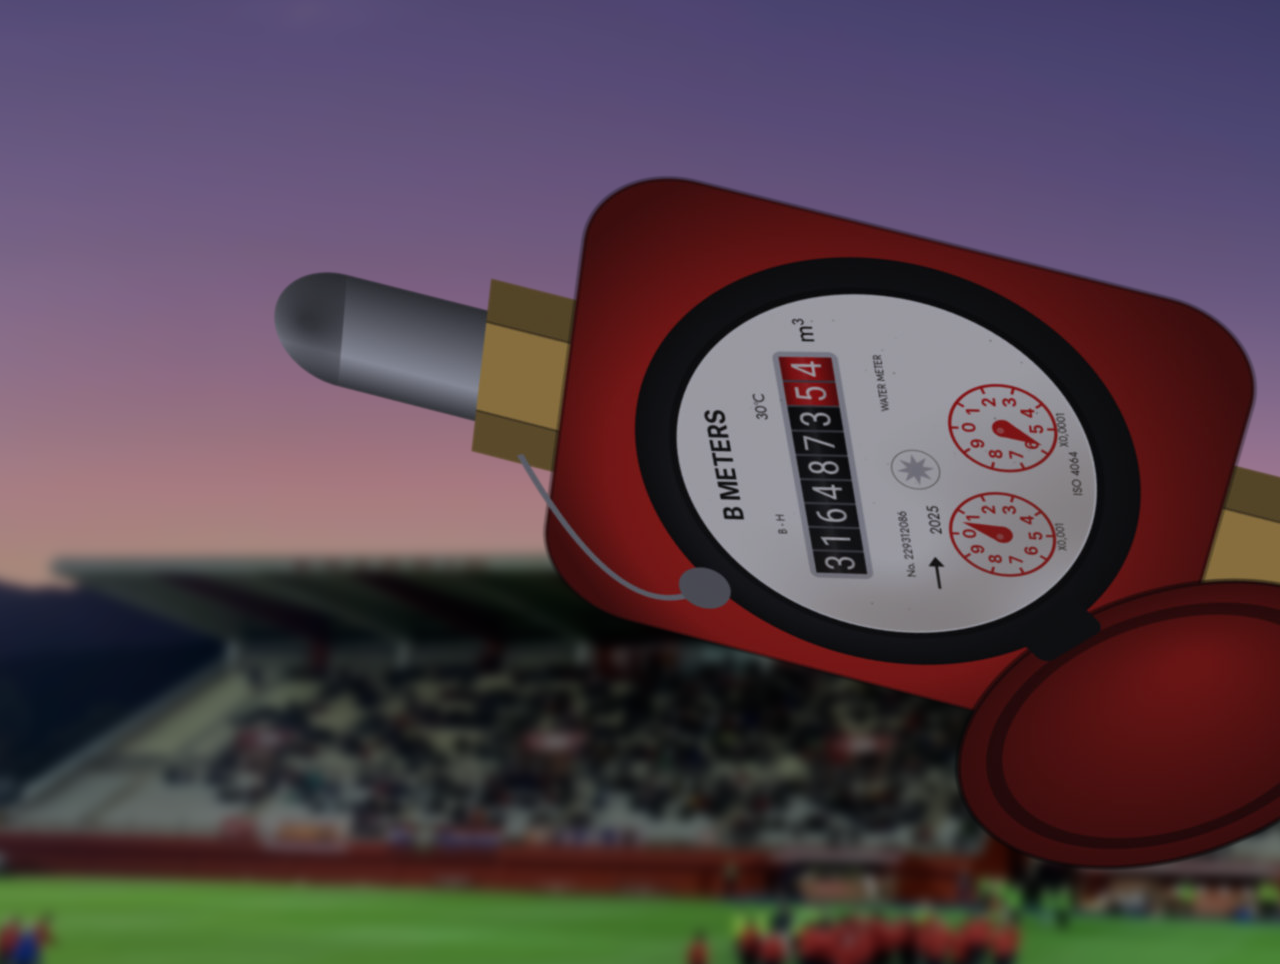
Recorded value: 3164873.5405,m³
